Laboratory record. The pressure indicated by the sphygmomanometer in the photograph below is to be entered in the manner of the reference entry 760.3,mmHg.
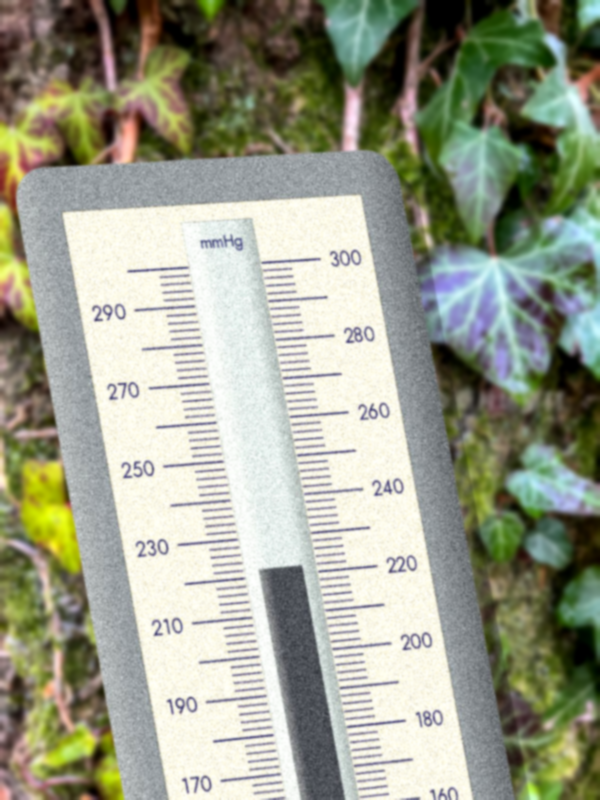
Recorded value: 222,mmHg
